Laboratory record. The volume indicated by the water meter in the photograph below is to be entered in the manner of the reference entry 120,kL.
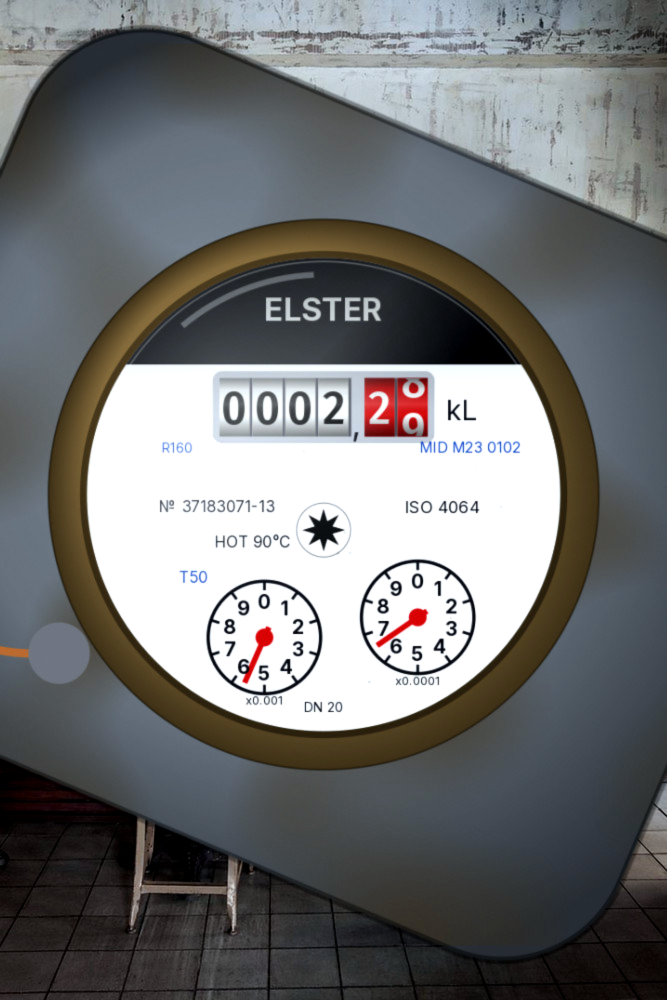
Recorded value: 2.2856,kL
